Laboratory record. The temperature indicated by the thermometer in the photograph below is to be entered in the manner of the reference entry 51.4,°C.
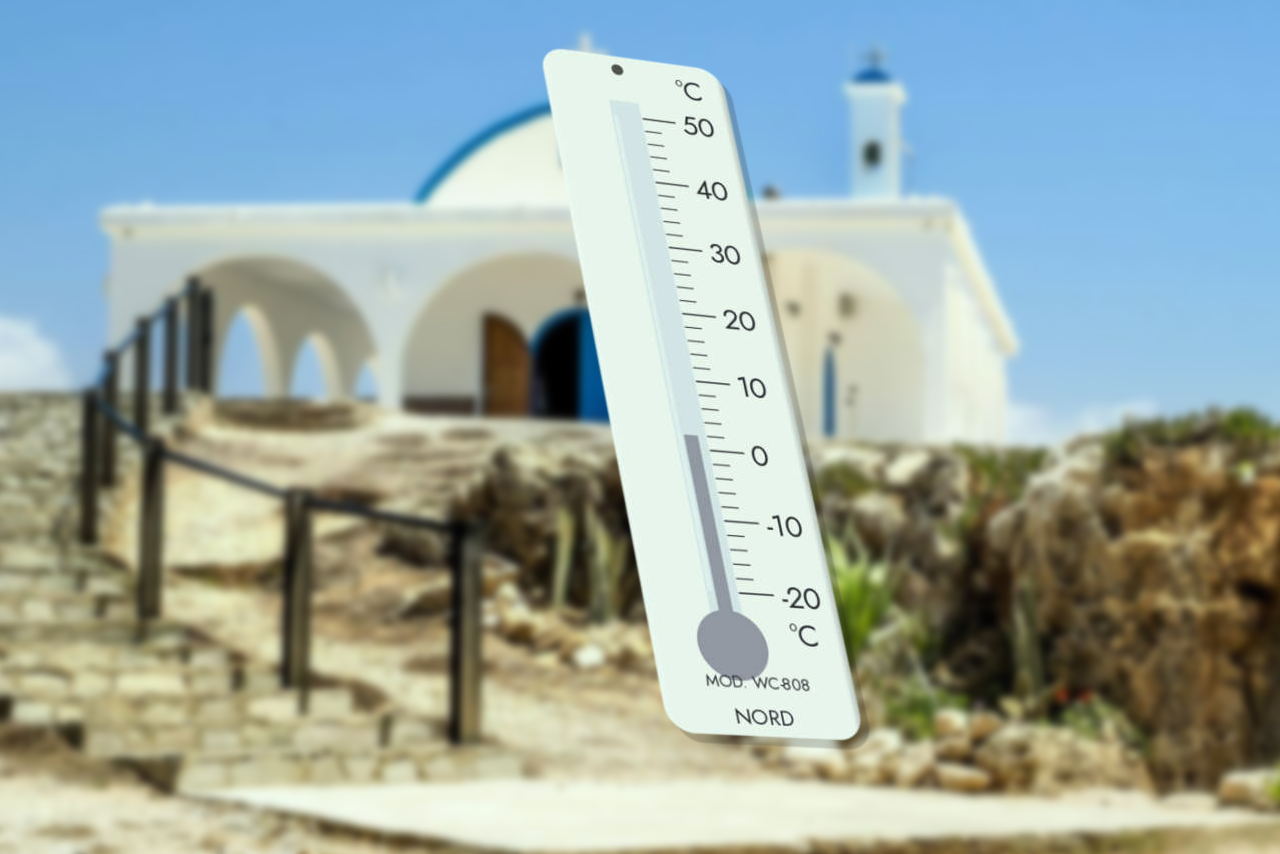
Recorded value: 2,°C
